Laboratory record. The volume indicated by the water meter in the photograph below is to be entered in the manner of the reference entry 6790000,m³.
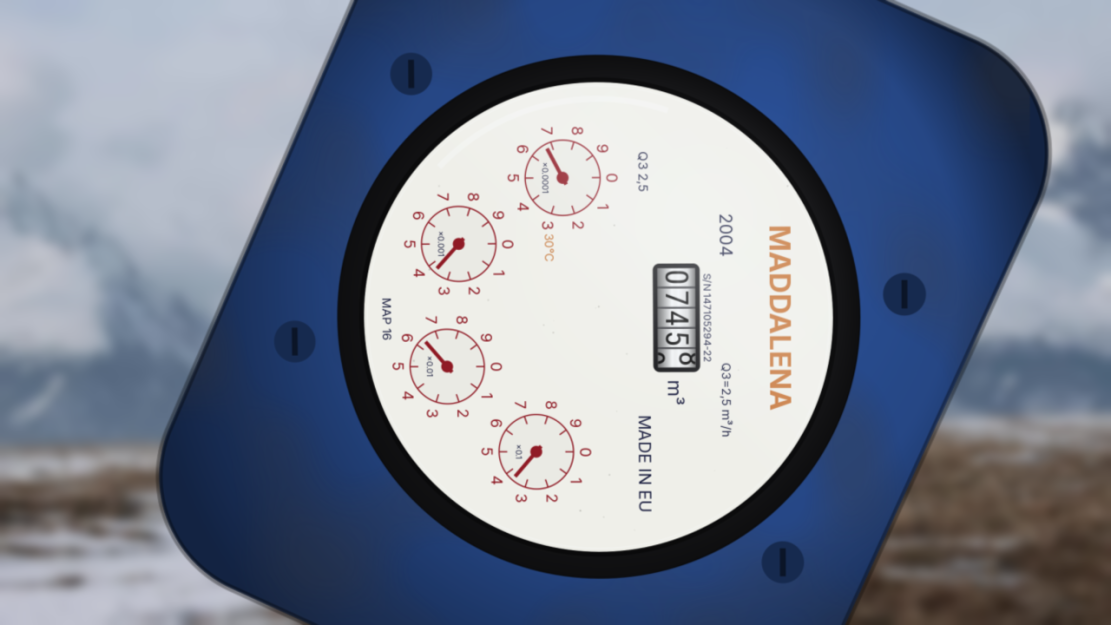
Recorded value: 7458.3636,m³
